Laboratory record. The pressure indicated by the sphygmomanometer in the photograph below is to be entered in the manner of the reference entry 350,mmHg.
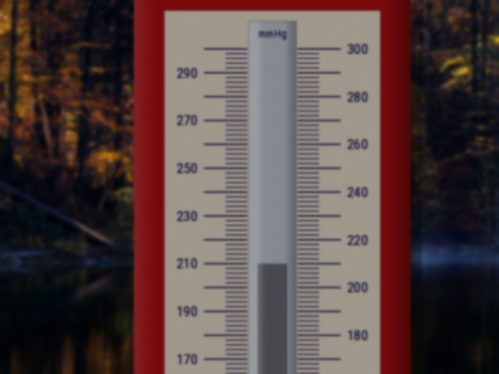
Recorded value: 210,mmHg
